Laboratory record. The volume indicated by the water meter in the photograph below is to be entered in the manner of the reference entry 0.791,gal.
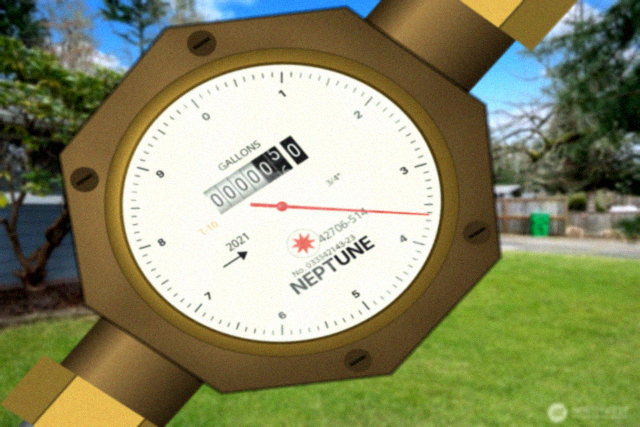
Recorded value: 53.6,gal
